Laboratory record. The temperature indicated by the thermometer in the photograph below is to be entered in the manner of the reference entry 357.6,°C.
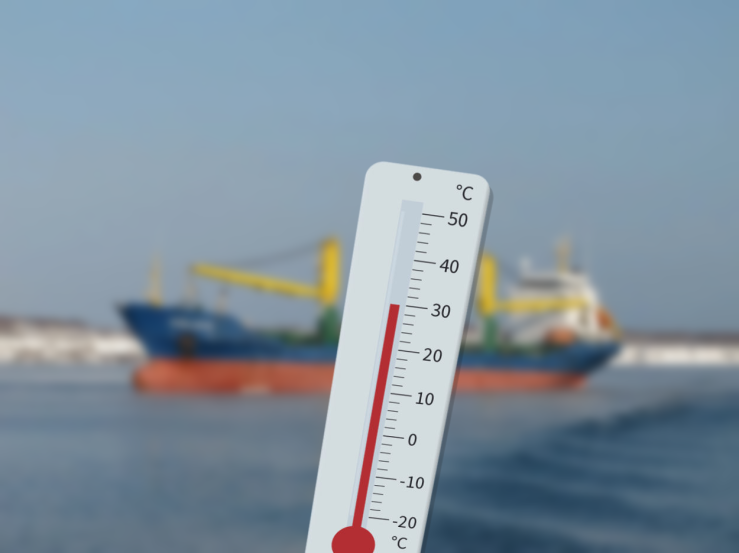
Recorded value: 30,°C
